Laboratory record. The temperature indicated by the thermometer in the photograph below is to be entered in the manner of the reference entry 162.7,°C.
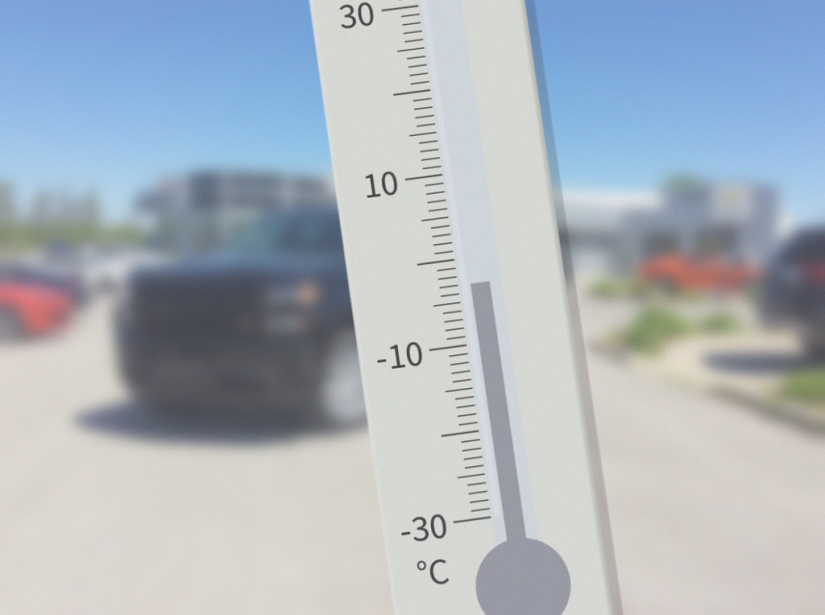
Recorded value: -3,°C
